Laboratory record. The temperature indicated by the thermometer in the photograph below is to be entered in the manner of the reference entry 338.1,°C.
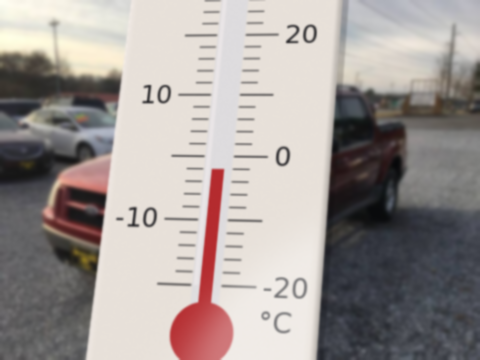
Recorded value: -2,°C
